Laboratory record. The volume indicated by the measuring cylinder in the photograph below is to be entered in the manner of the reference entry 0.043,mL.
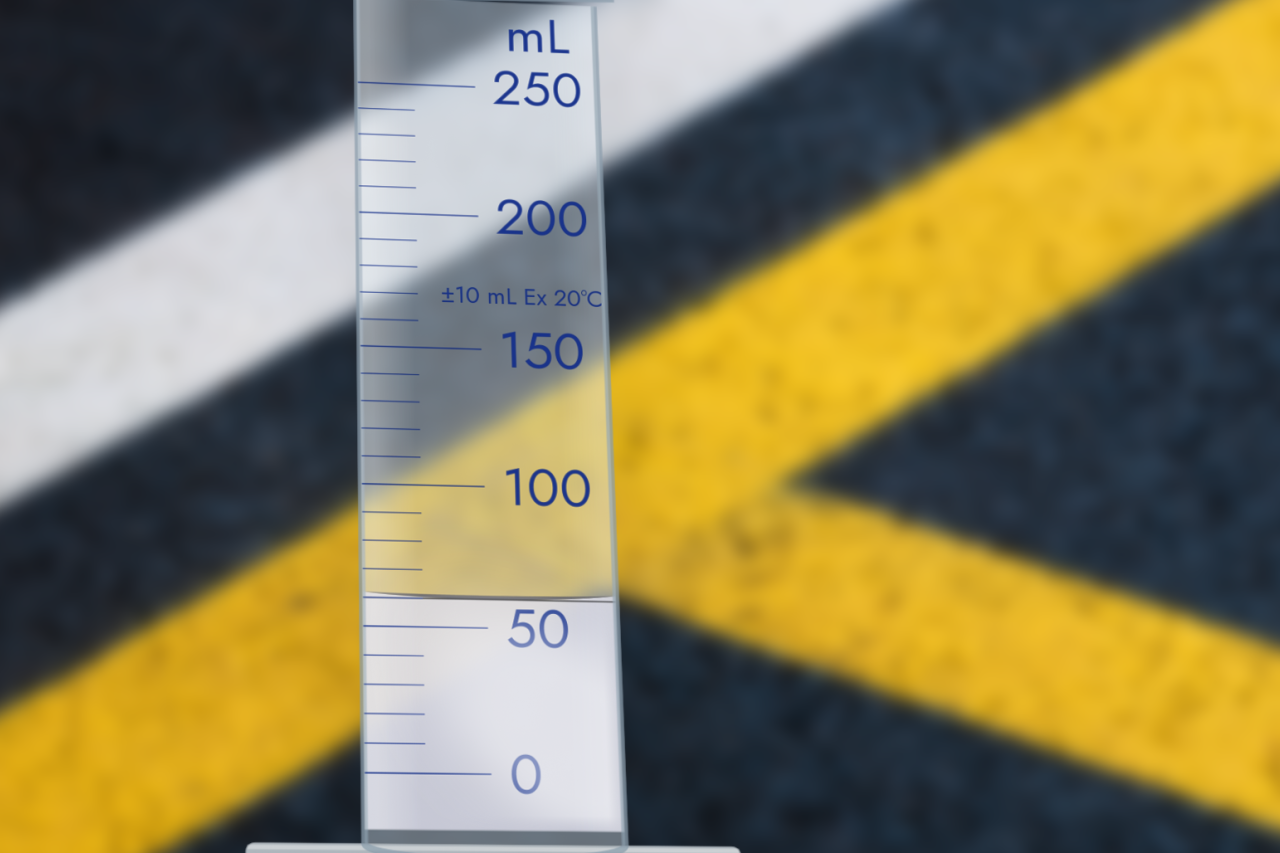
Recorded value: 60,mL
